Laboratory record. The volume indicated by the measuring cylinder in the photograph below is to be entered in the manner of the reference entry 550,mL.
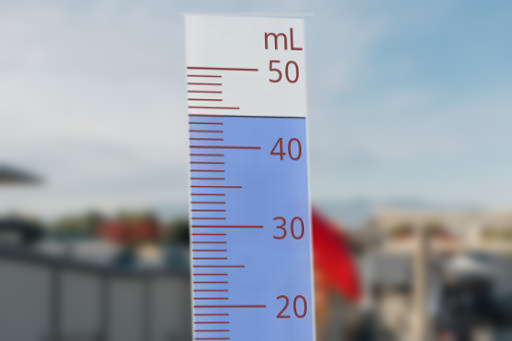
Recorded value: 44,mL
